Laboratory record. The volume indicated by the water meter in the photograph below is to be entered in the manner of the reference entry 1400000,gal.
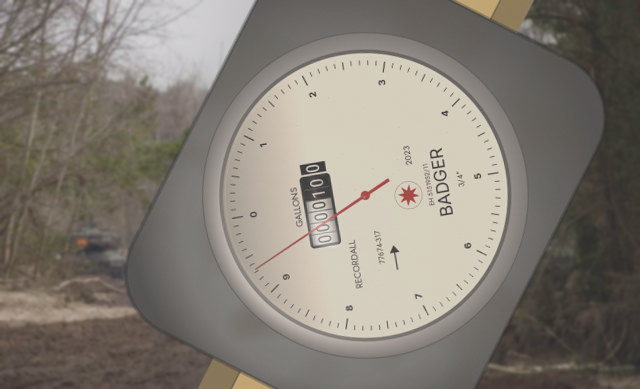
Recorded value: 99.3,gal
